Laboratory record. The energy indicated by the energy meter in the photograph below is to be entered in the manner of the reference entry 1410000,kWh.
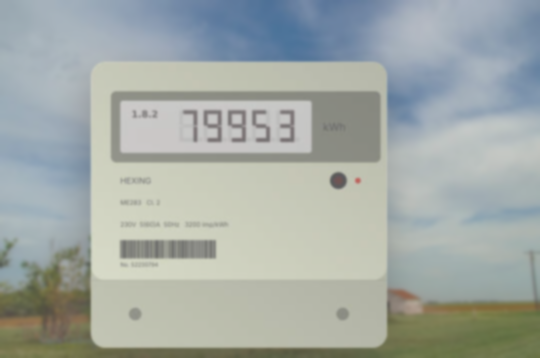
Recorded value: 79953,kWh
